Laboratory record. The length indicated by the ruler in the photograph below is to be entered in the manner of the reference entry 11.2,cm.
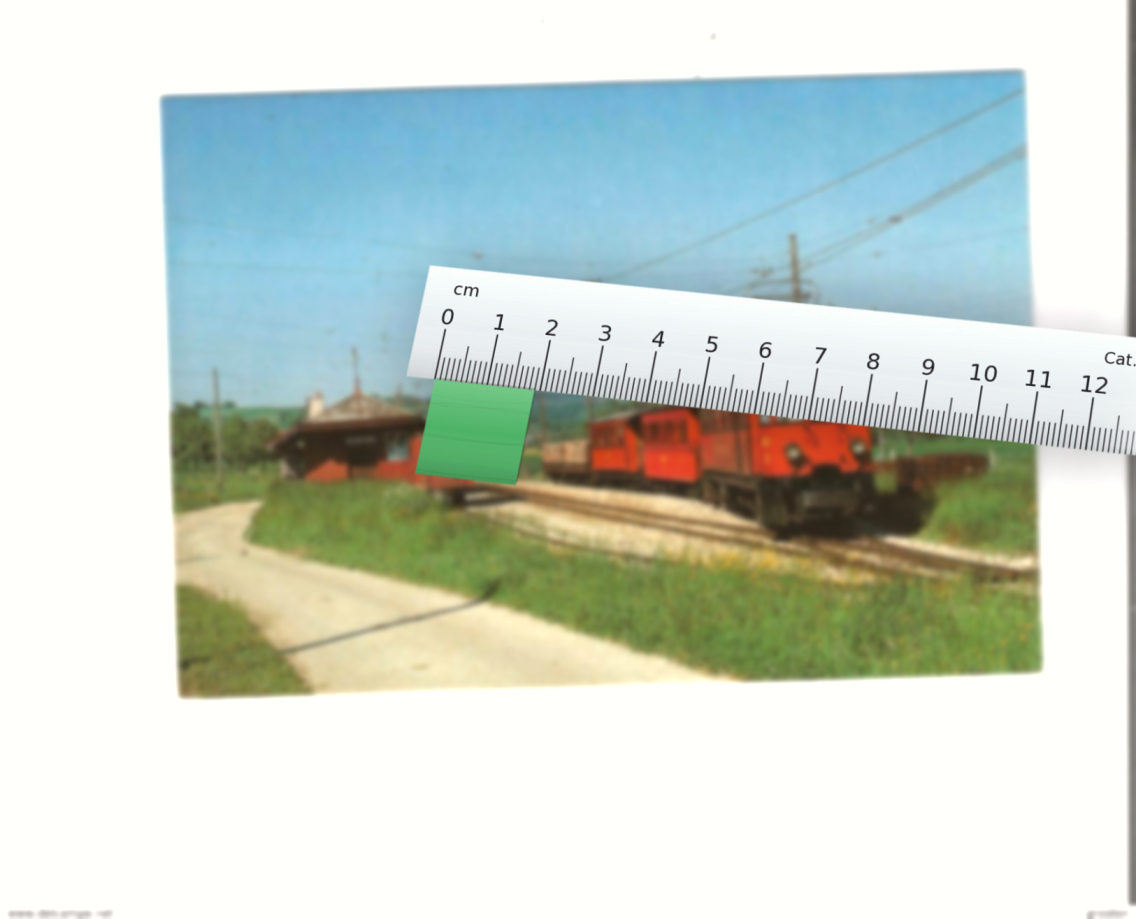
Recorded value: 1.9,cm
